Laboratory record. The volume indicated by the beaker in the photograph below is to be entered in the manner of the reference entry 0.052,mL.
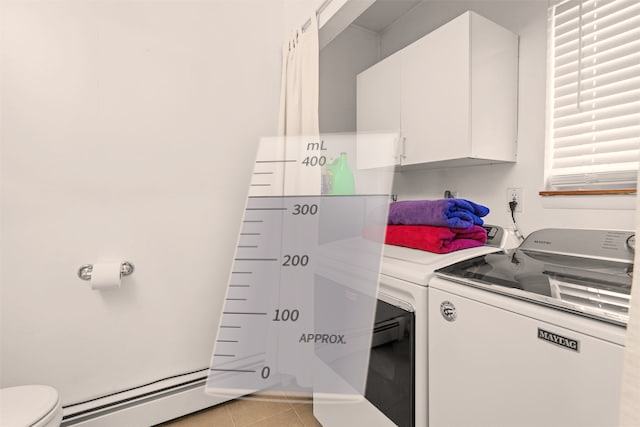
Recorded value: 325,mL
